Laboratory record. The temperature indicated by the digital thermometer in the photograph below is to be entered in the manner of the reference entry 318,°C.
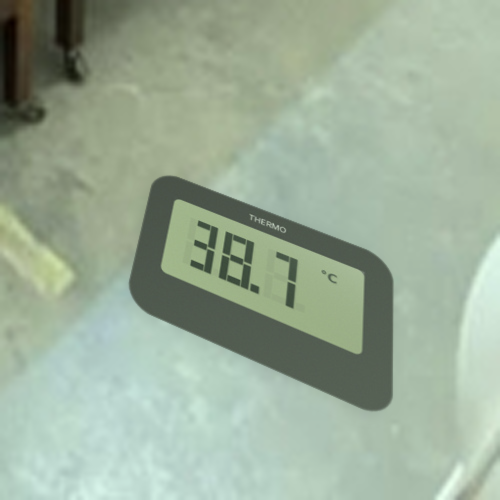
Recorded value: 38.7,°C
